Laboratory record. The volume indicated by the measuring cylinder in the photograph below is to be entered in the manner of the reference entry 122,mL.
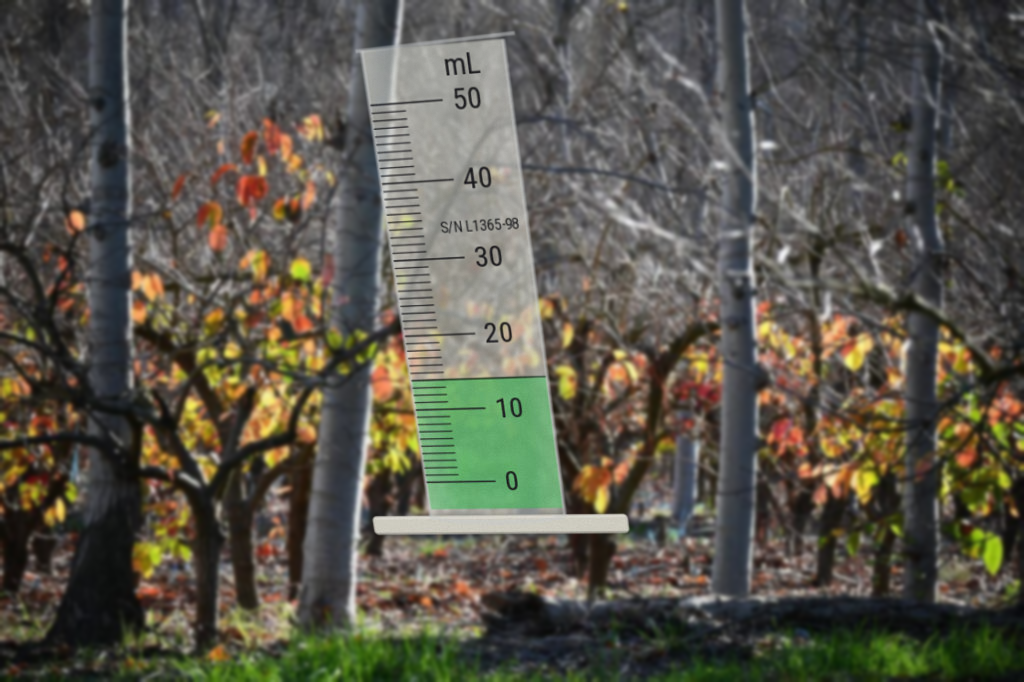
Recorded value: 14,mL
